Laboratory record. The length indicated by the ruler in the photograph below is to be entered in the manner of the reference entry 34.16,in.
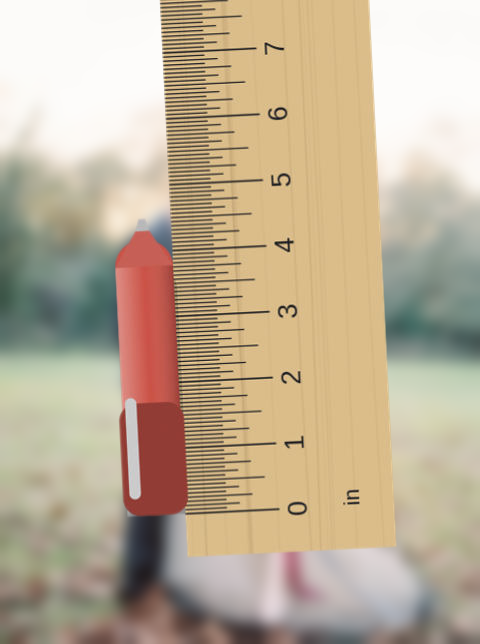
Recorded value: 4.5,in
